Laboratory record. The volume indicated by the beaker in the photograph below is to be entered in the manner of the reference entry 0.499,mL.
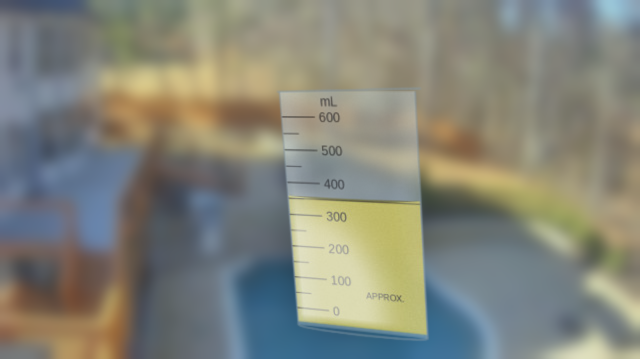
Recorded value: 350,mL
